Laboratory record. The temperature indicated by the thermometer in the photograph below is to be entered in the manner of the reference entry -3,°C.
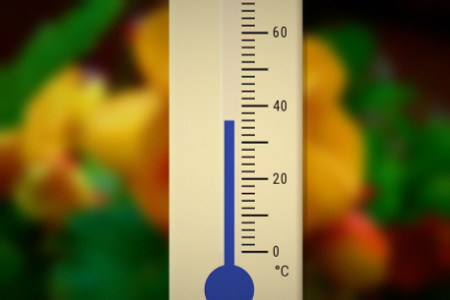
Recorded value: 36,°C
